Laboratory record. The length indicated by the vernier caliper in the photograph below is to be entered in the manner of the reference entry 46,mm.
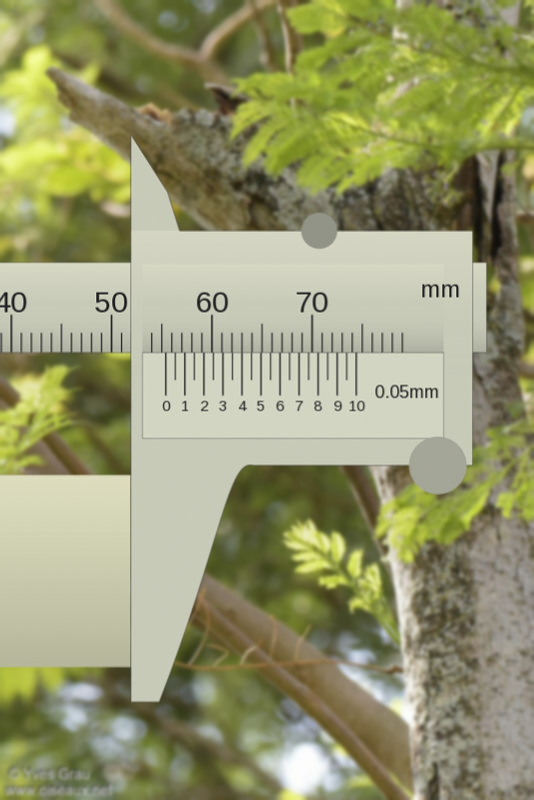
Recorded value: 55.4,mm
